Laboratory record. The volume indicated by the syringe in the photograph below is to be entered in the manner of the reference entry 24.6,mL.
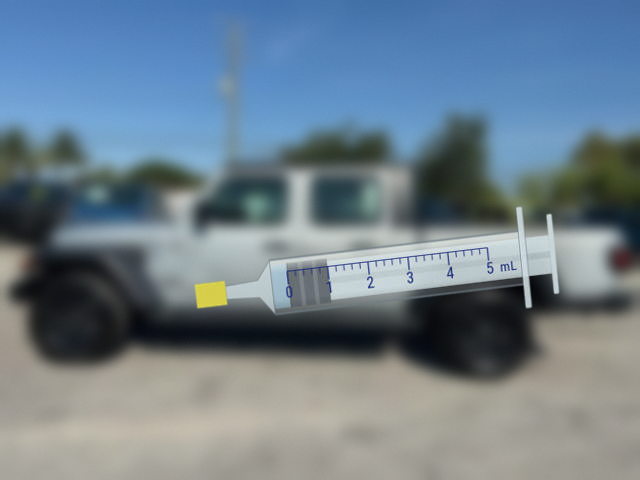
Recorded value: 0,mL
